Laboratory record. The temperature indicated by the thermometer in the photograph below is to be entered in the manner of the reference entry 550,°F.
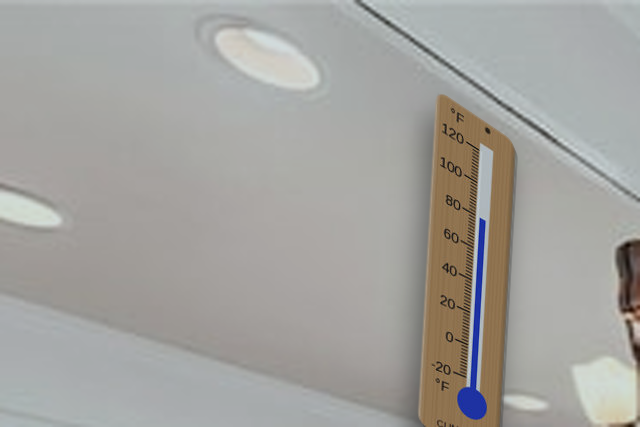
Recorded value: 80,°F
